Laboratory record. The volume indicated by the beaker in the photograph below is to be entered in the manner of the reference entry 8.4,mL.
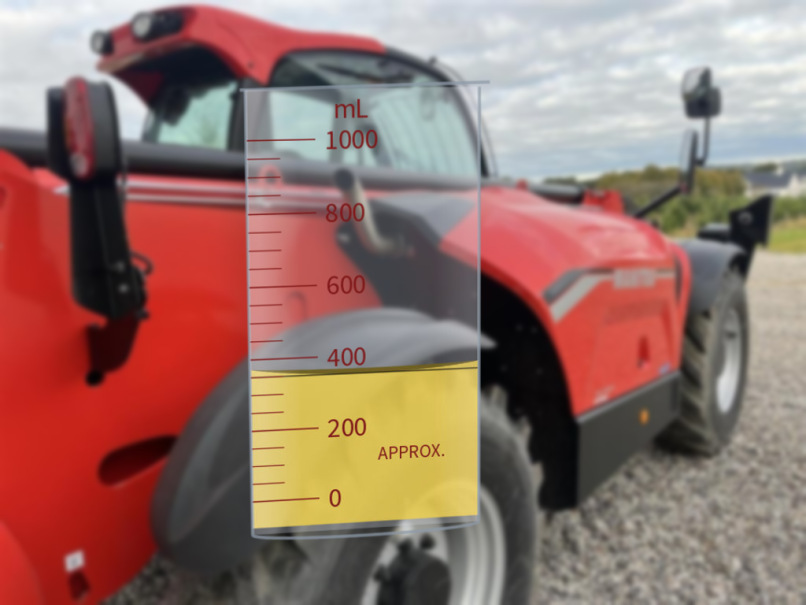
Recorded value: 350,mL
